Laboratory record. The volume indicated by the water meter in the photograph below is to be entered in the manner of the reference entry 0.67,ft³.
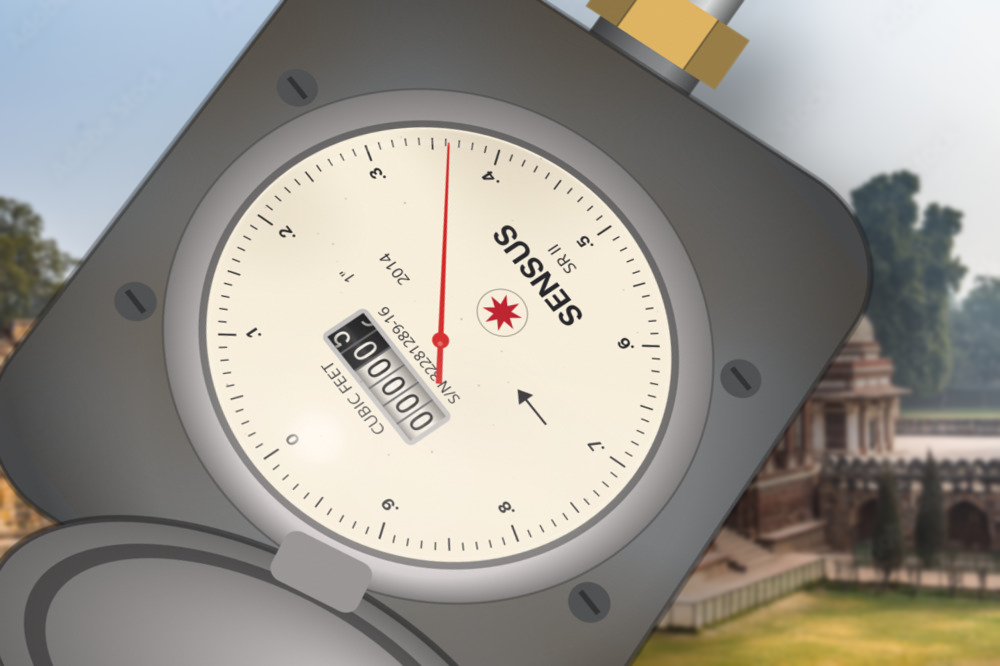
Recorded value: 5.36,ft³
